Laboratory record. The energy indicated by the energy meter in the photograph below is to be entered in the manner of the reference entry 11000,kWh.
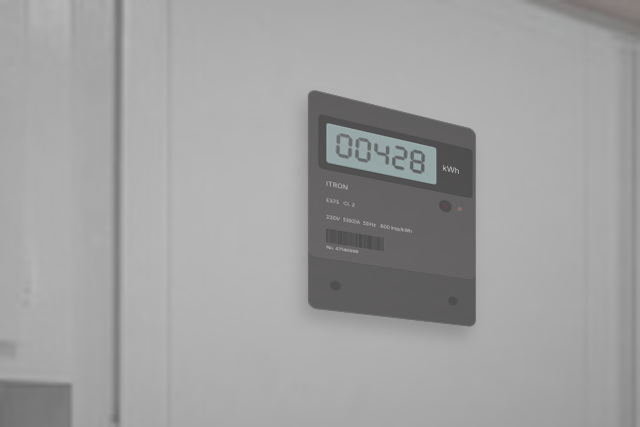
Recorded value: 428,kWh
